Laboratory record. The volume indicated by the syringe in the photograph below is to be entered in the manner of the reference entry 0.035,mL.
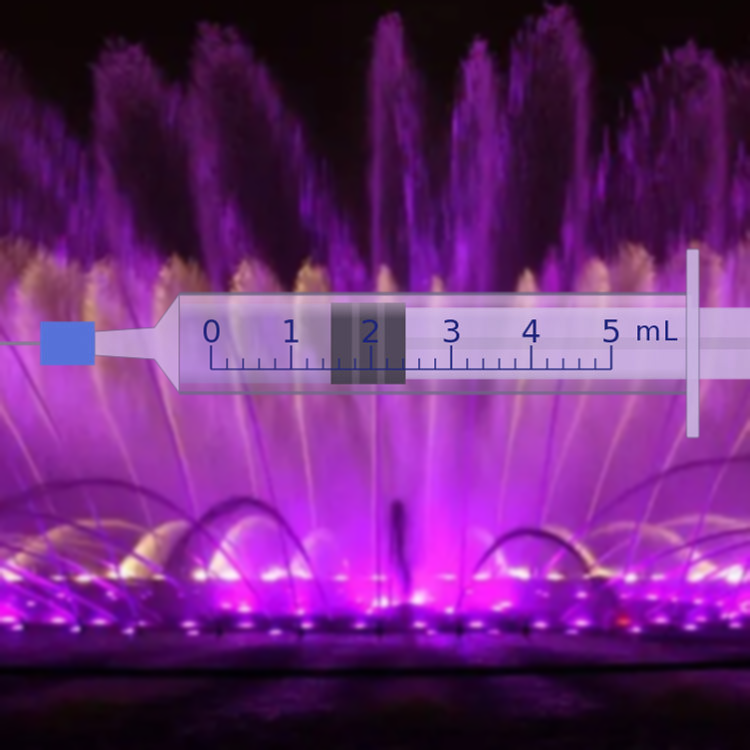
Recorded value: 1.5,mL
